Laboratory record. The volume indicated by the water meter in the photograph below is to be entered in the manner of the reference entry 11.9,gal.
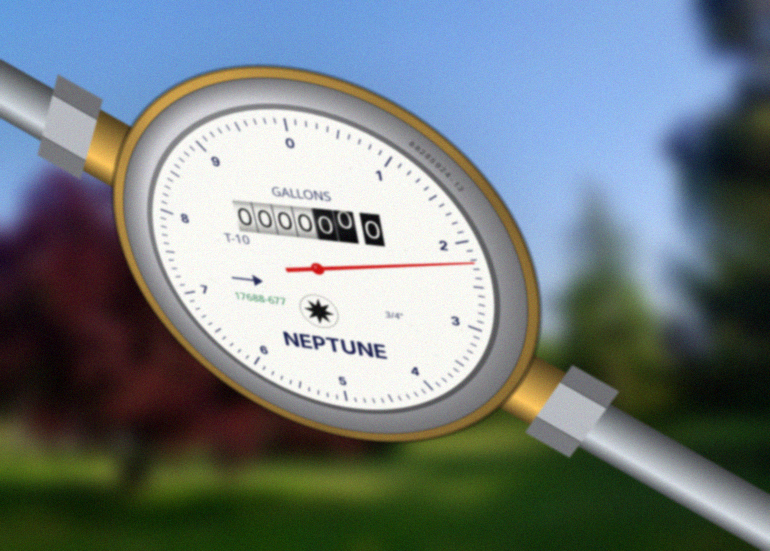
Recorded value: 2.2,gal
